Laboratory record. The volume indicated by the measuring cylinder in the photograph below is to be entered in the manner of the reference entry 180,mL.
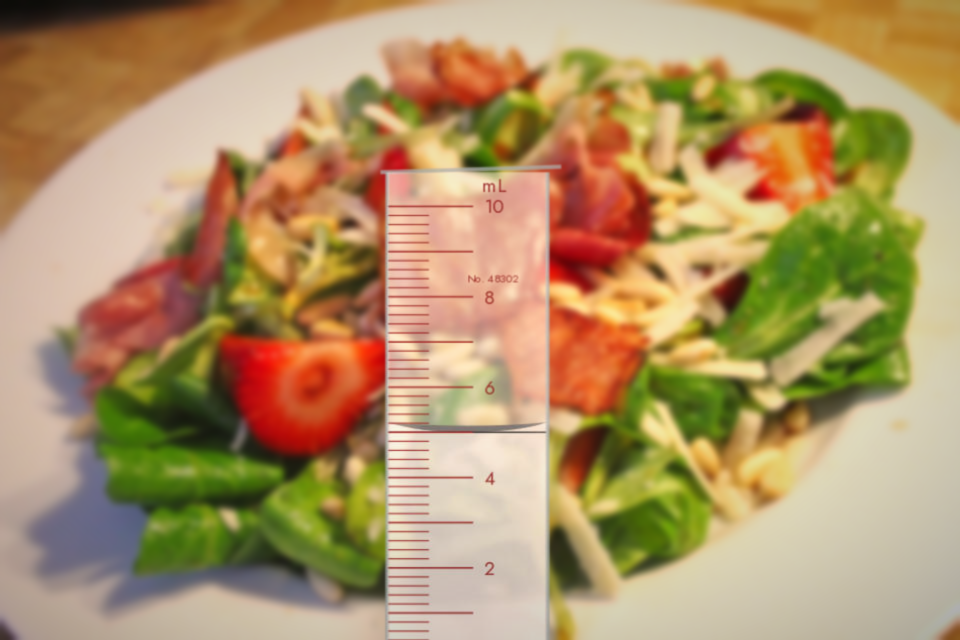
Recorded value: 5,mL
